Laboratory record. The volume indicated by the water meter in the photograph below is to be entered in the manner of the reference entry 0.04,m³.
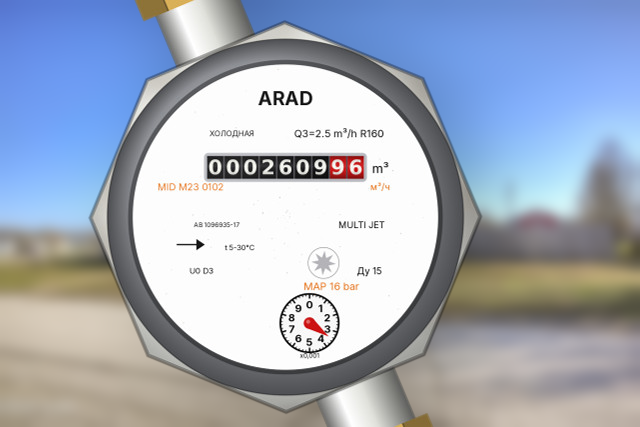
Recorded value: 2609.963,m³
